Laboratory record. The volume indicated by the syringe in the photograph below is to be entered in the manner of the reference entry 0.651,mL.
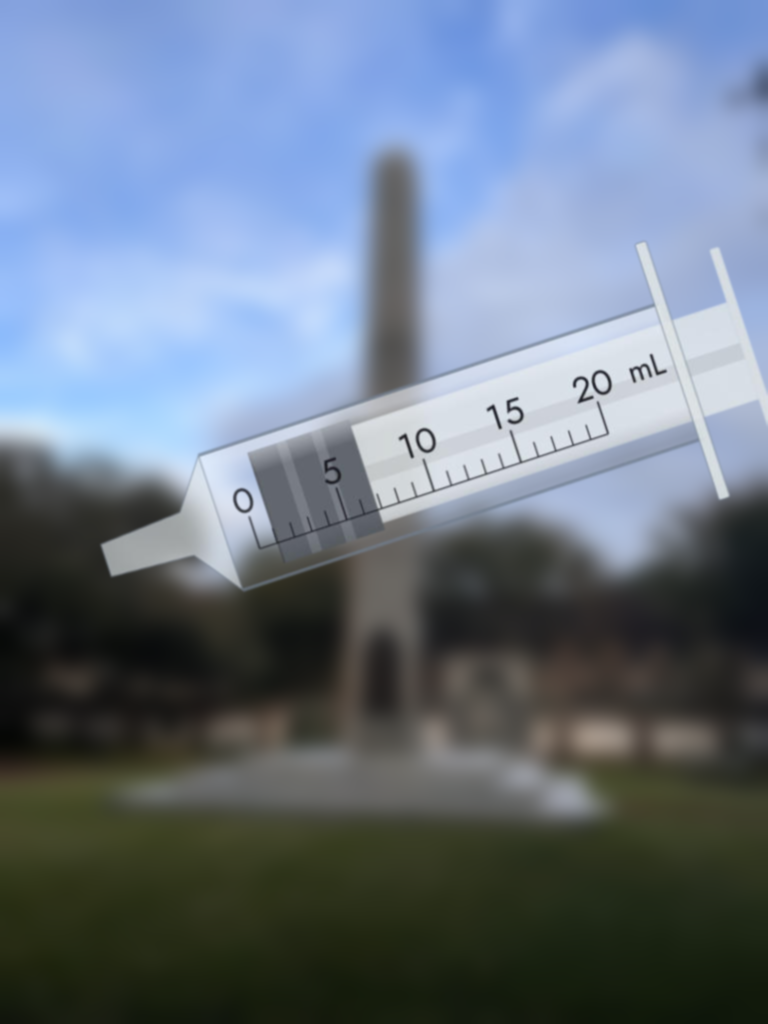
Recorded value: 1,mL
